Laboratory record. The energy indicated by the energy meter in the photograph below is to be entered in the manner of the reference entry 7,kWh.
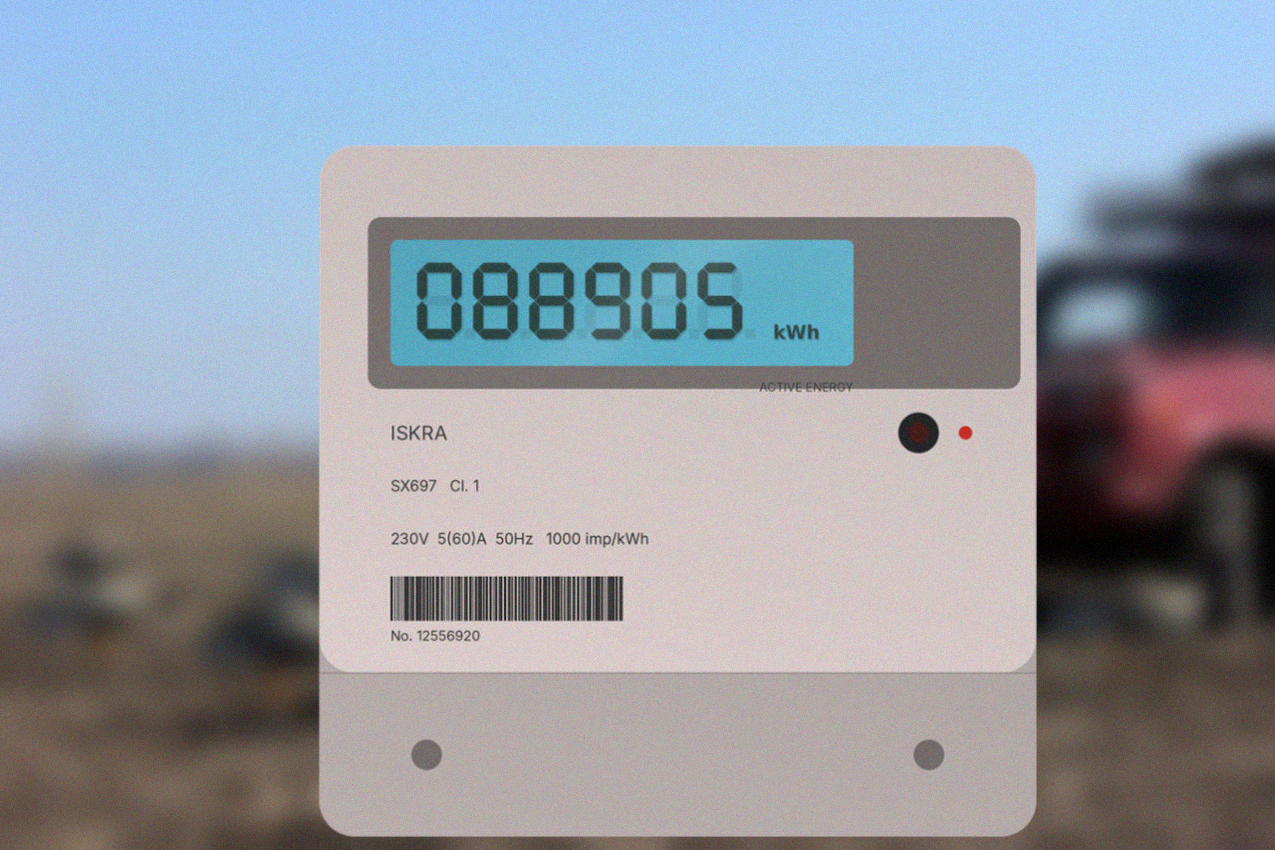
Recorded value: 88905,kWh
